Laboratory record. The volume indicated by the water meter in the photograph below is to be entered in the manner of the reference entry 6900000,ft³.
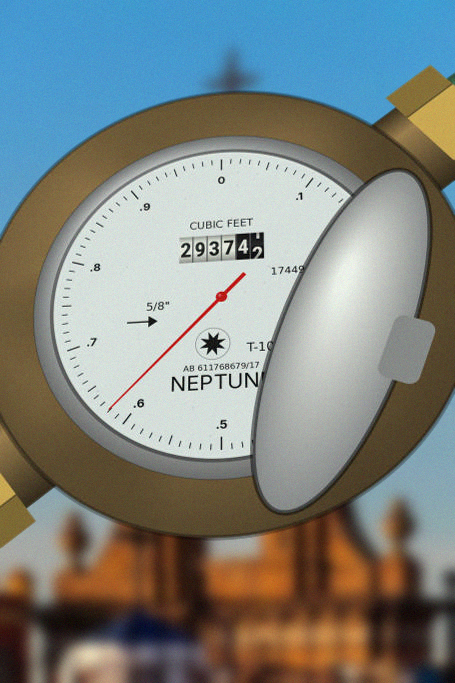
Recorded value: 293741.62,ft³
